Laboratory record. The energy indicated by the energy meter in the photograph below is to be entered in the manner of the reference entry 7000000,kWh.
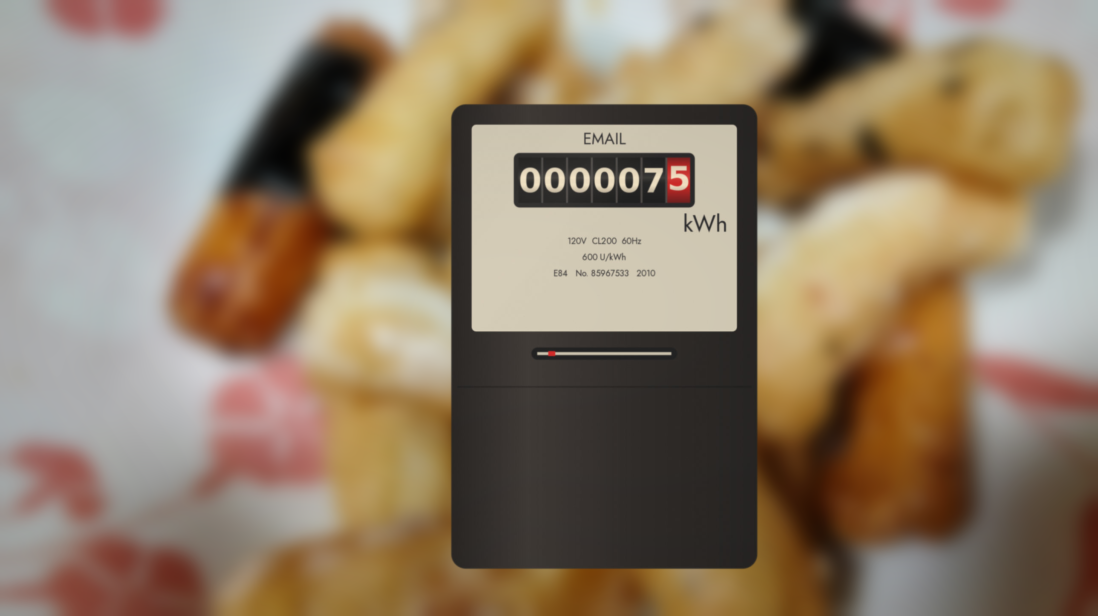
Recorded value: 7.5,kWh
